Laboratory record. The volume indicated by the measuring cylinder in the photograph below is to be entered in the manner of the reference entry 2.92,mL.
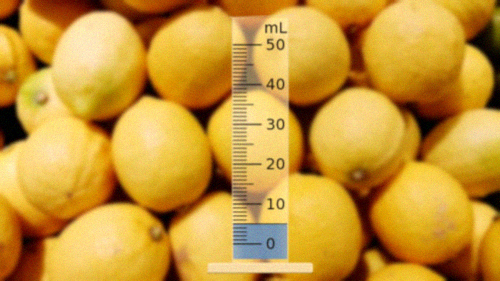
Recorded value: 5,mL
